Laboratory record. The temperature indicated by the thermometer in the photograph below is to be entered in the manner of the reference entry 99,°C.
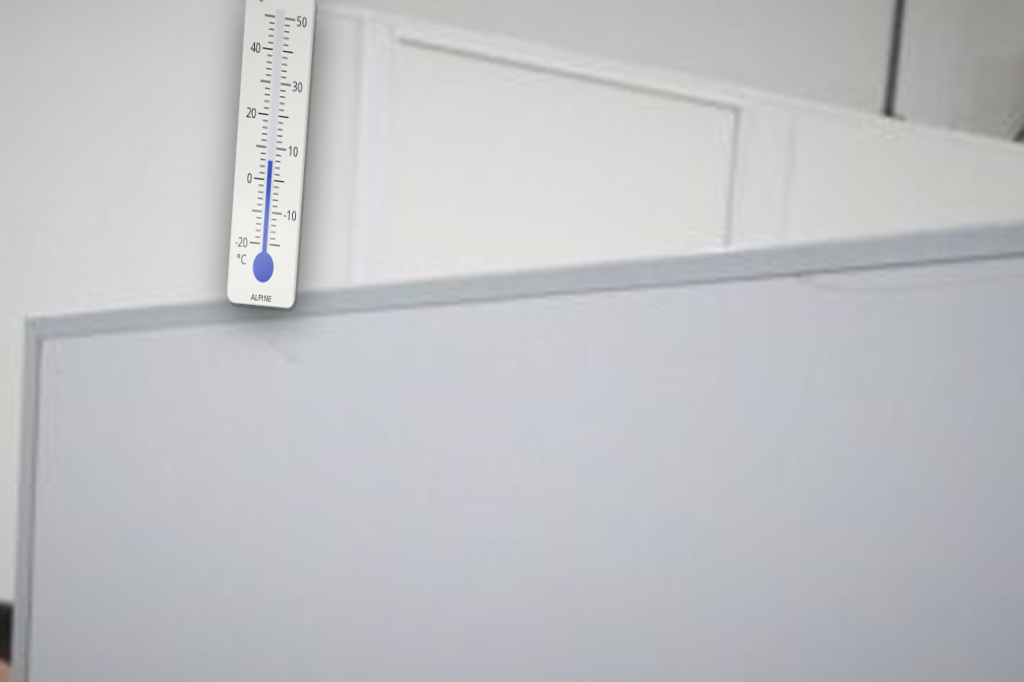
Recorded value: 6,°C
